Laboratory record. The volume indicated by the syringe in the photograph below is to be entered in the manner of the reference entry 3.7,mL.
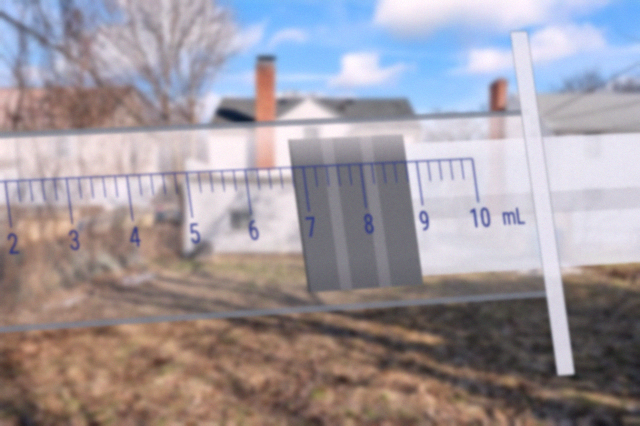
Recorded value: 6.8,mL
